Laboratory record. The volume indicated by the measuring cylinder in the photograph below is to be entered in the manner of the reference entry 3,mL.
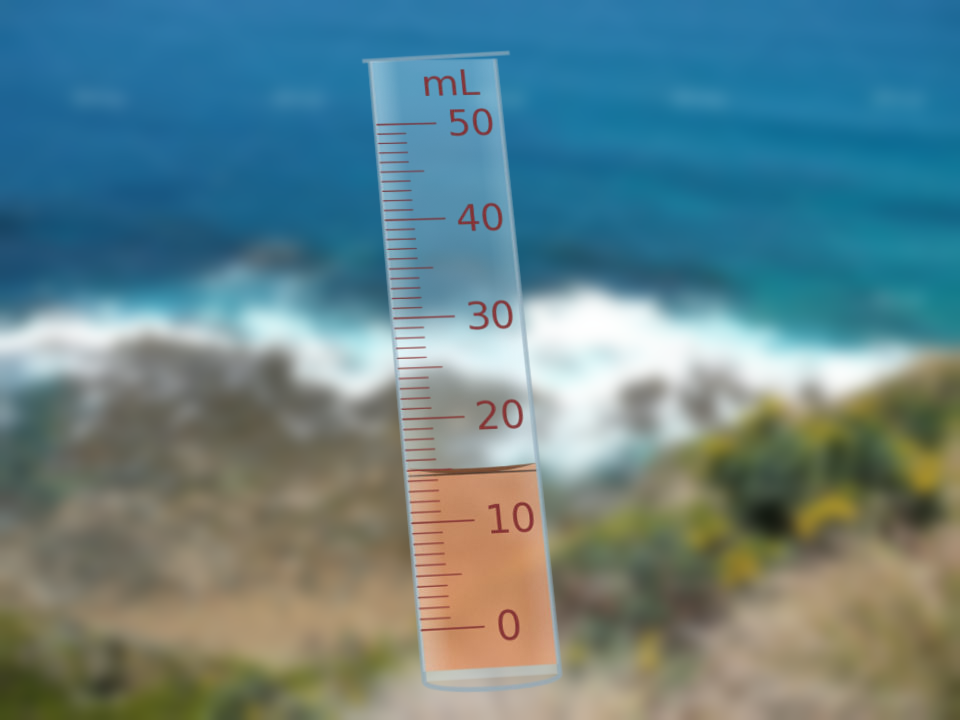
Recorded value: 14.5,mL
